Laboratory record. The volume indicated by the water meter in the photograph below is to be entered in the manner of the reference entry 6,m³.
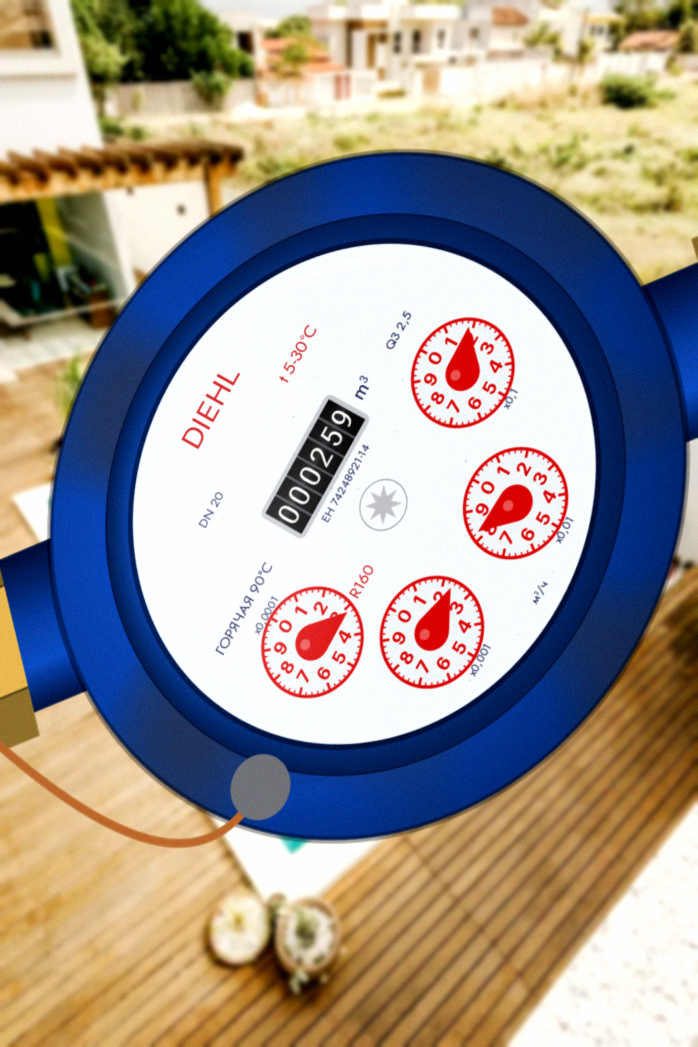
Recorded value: 259.1823,m³
